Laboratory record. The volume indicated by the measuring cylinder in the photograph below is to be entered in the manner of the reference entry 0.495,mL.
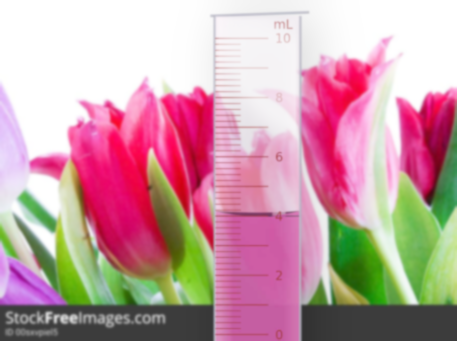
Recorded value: 4,mL
